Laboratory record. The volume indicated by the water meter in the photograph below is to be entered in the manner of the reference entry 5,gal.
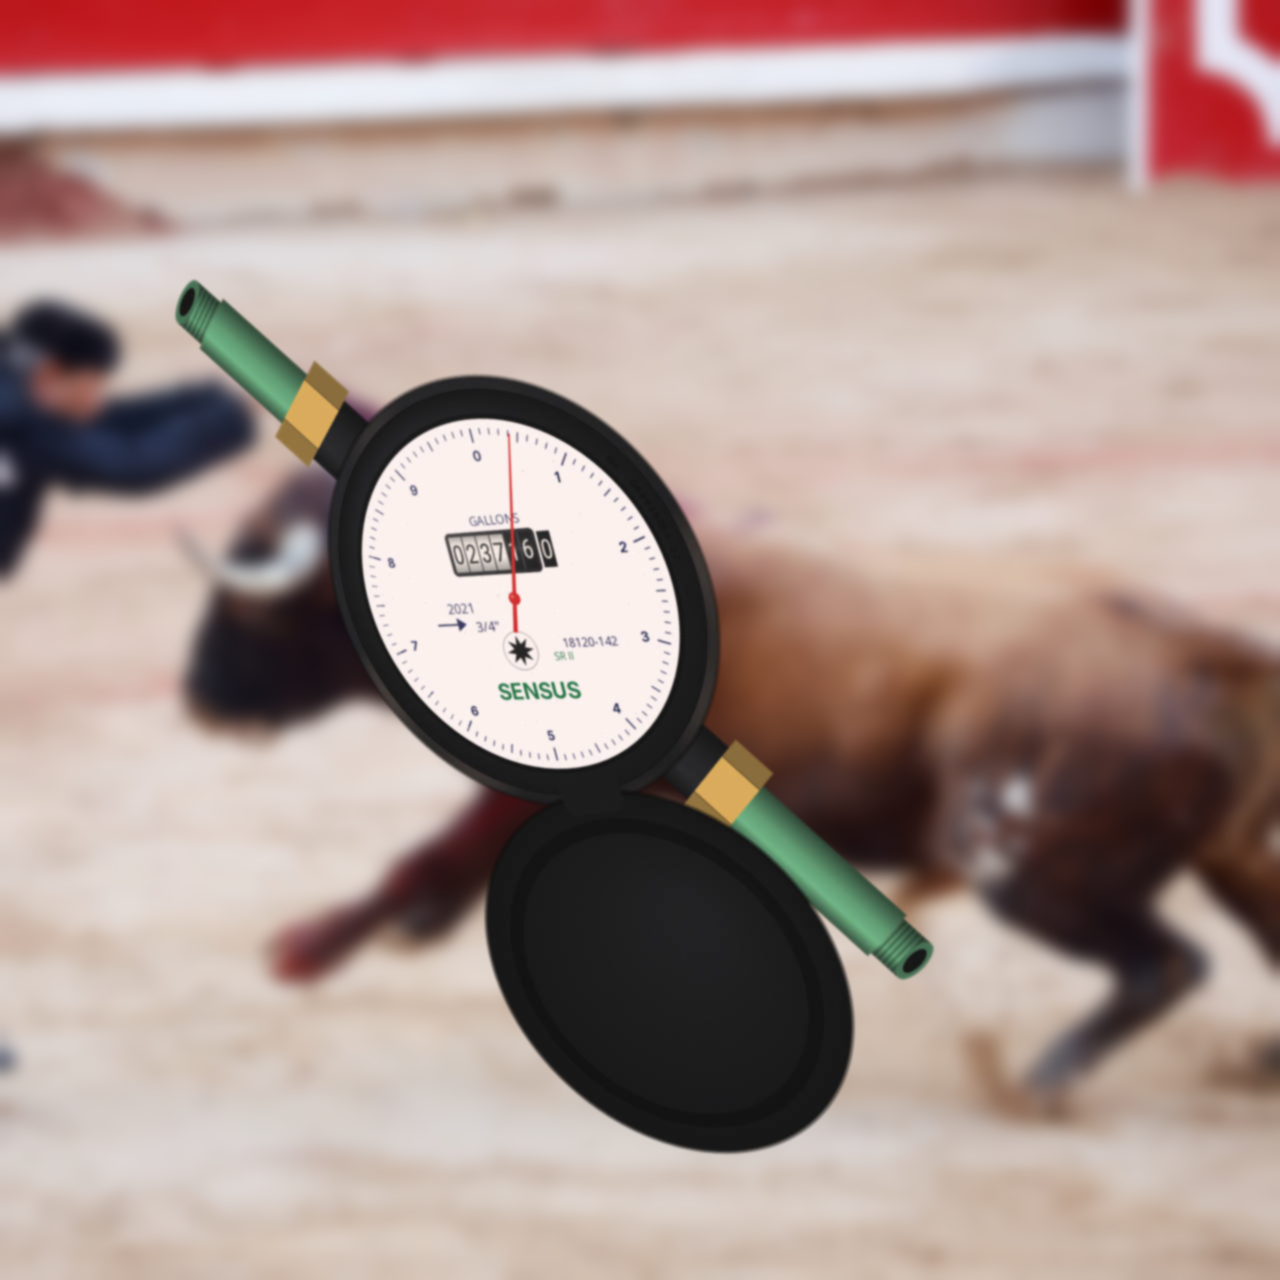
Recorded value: 237160.4,gal
